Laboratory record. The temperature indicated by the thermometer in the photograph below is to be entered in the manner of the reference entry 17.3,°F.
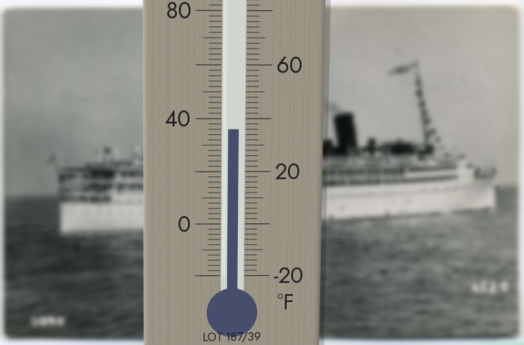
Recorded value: 36,°F
